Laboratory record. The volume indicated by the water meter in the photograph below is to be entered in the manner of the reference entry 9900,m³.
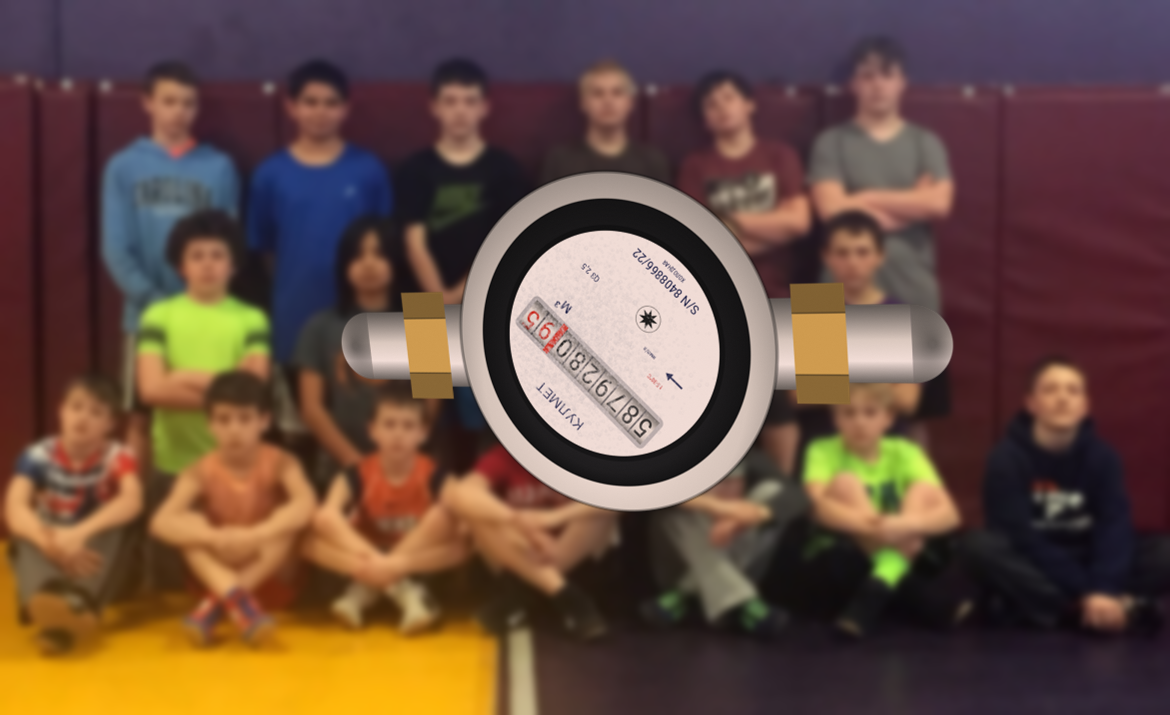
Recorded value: 5879280.95,m³
